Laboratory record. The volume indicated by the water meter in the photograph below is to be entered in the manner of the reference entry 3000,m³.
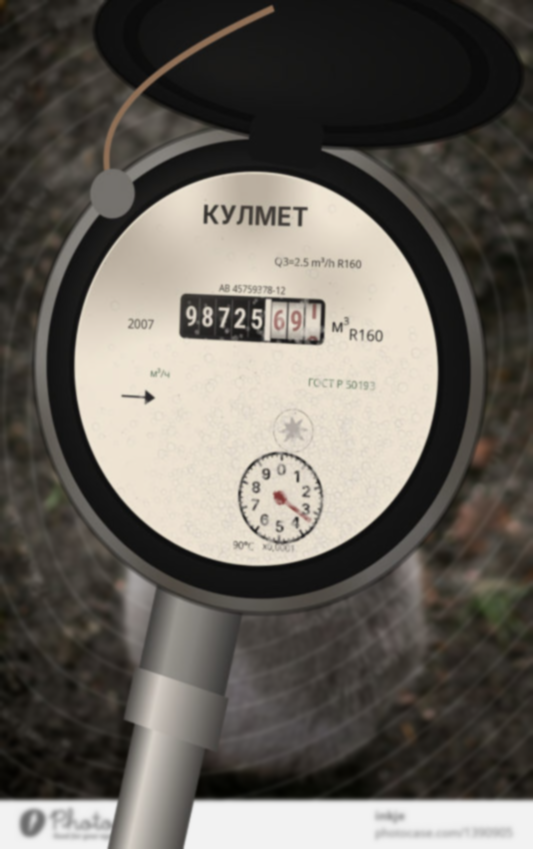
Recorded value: 98725.6913,m³
